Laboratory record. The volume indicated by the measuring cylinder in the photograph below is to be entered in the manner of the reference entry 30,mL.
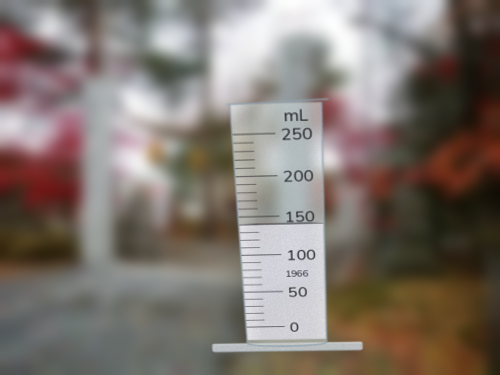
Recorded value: 140,mL
